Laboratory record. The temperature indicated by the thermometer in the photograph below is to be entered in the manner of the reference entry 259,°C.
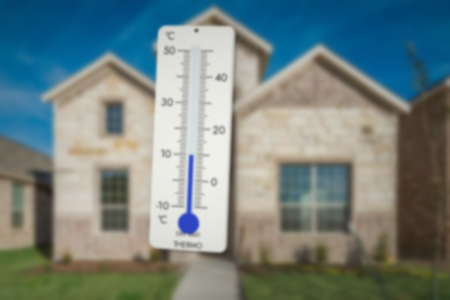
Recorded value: 10,°C
